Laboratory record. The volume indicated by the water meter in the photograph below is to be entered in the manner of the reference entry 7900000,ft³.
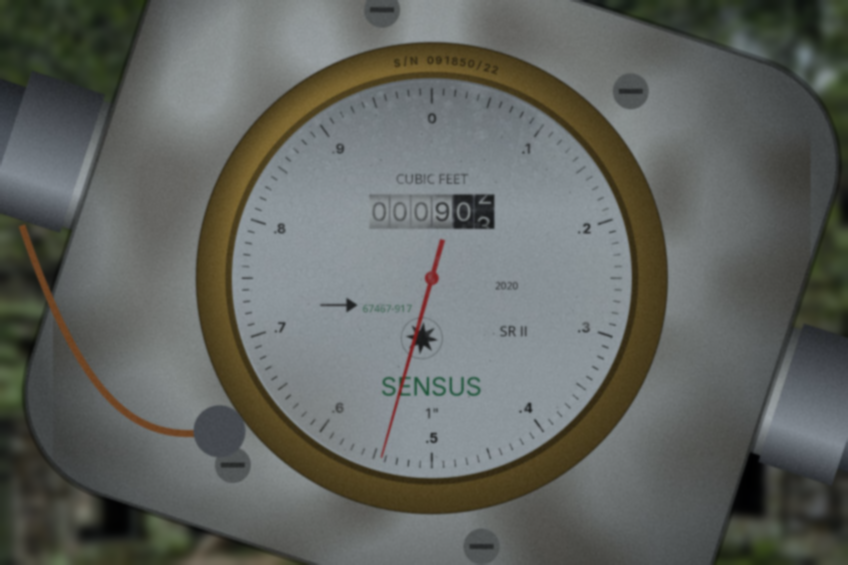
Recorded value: 902.54,ft³
